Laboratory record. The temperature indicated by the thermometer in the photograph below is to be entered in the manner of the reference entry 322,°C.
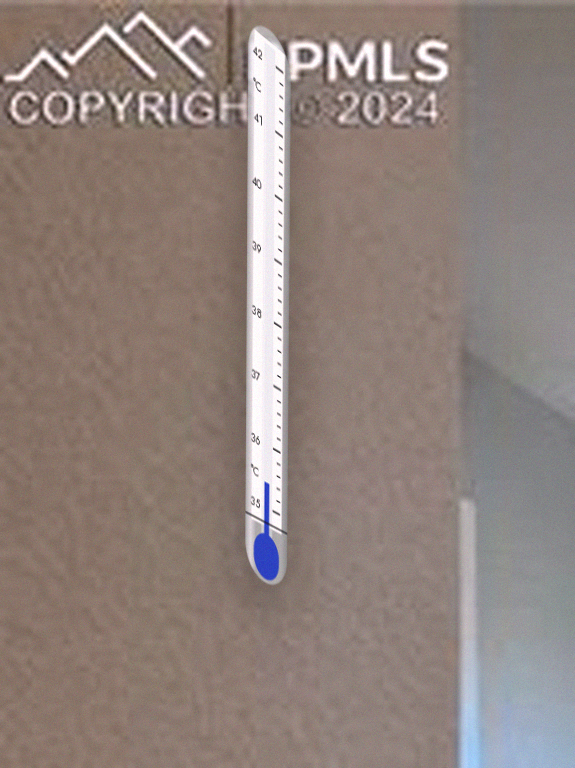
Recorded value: 35.4,°C
